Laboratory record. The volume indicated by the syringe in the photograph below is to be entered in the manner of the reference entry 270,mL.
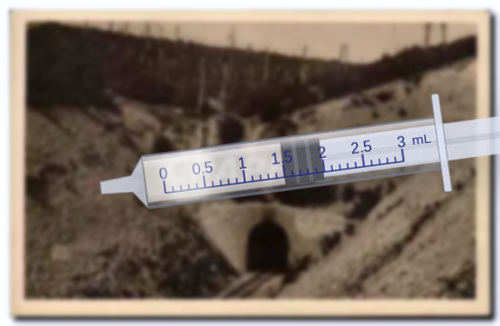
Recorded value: 1.5,mL
